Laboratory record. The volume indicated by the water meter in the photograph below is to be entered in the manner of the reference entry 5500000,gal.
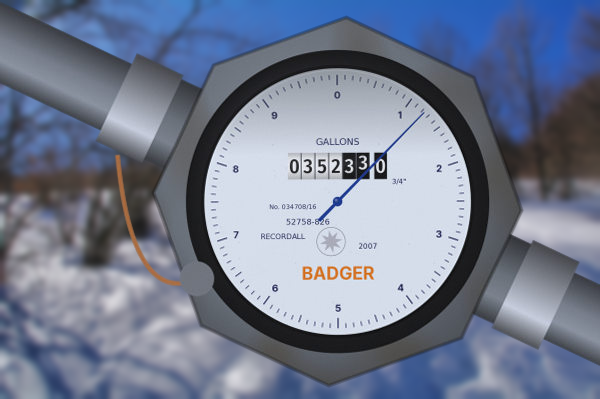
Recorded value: 352331.2,gal
